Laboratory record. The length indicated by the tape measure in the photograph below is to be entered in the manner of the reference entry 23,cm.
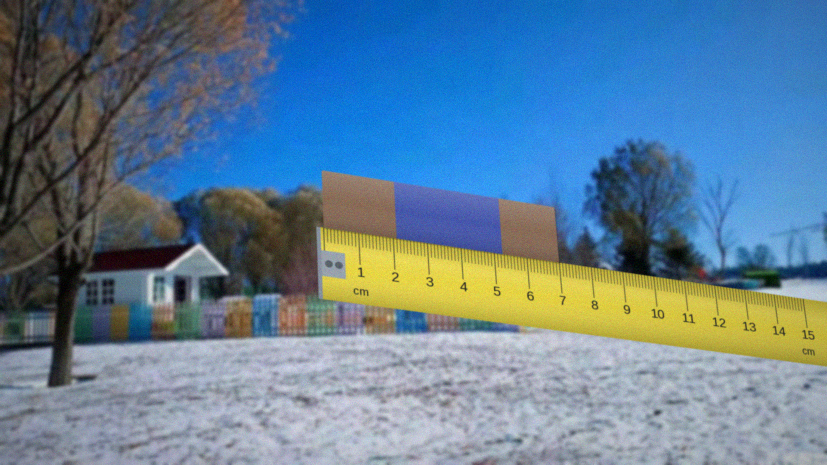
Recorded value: 7,cm
